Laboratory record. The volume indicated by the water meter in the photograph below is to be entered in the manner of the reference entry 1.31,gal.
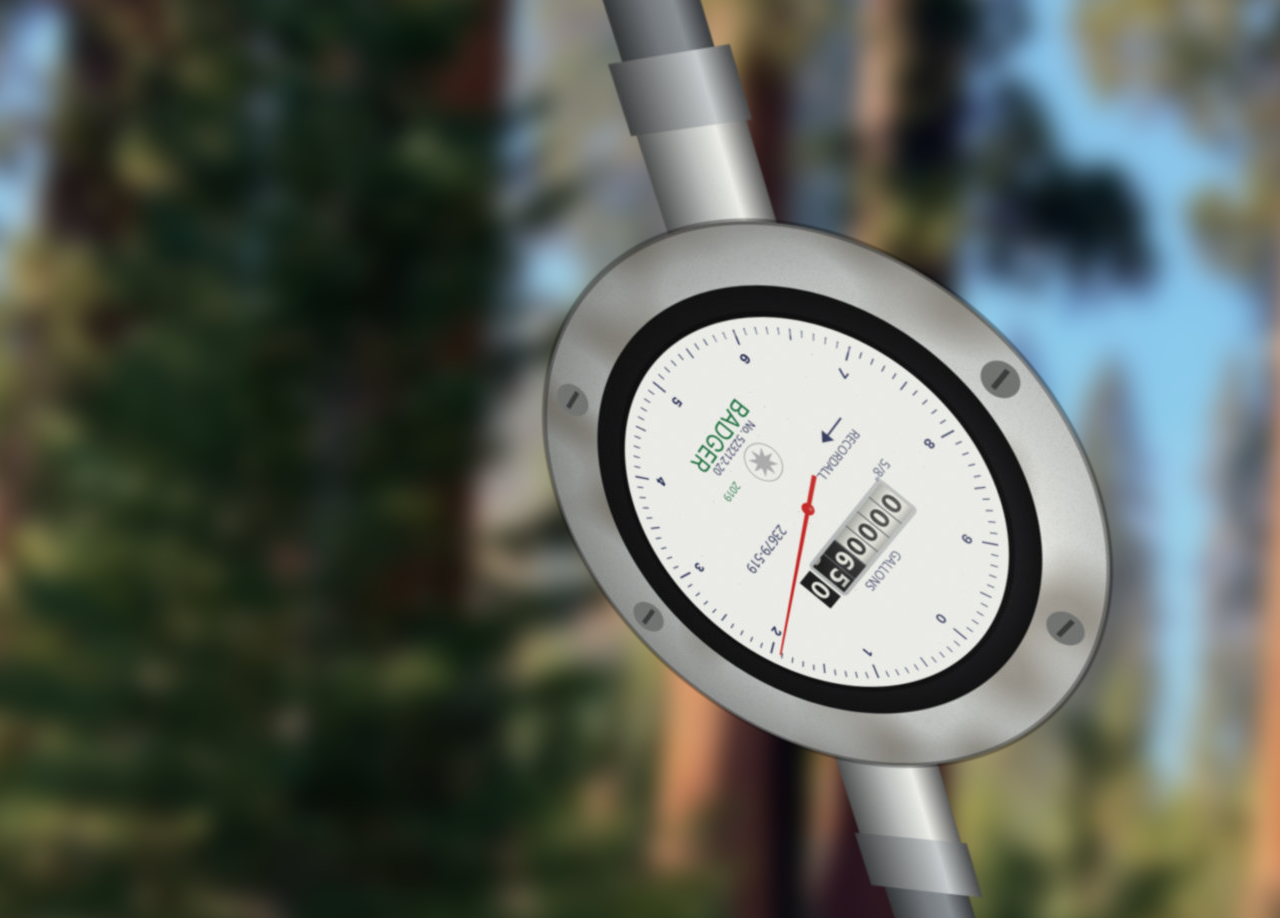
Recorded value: 651.9,gal
